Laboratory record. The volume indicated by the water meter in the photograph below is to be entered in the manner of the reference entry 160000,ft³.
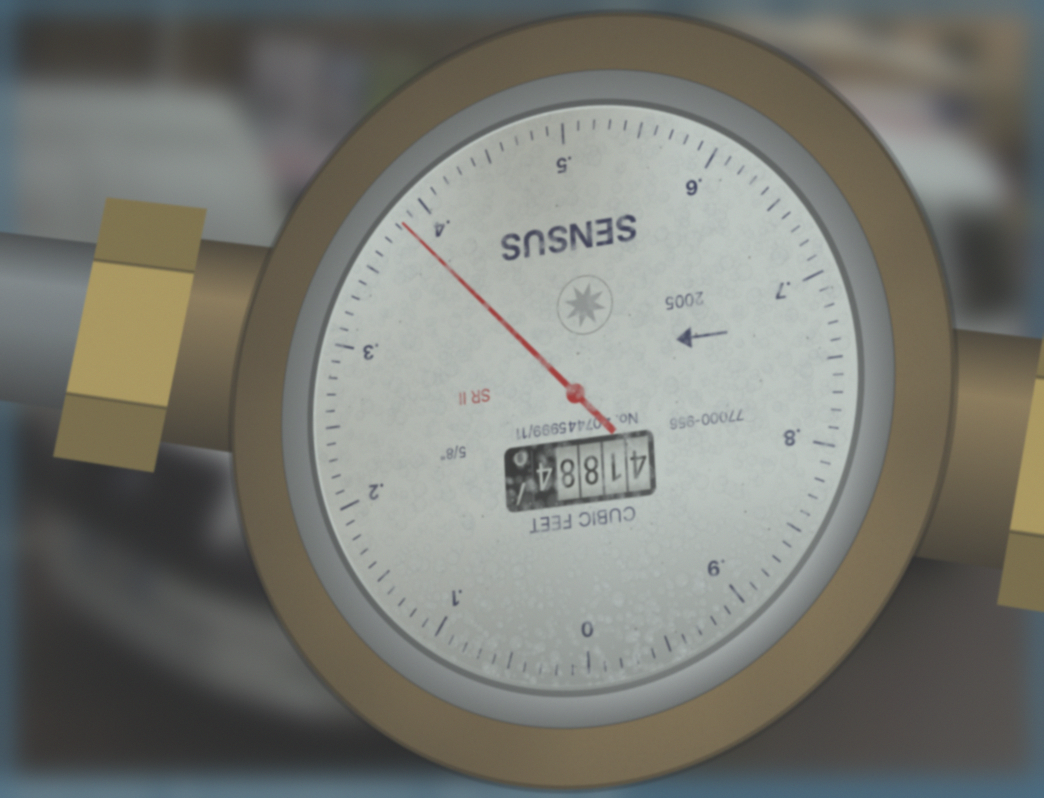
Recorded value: 418847.38,ft³
